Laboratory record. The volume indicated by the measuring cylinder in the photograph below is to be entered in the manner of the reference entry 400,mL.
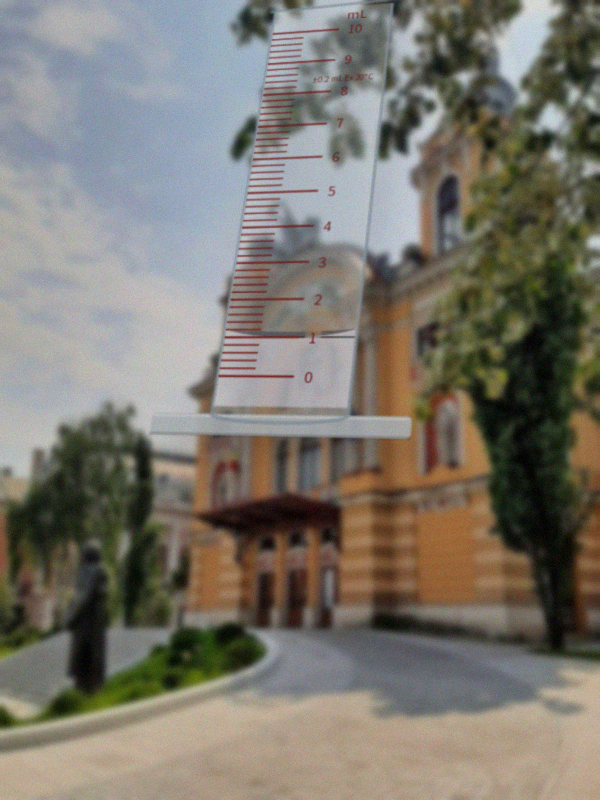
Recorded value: 1,mL
